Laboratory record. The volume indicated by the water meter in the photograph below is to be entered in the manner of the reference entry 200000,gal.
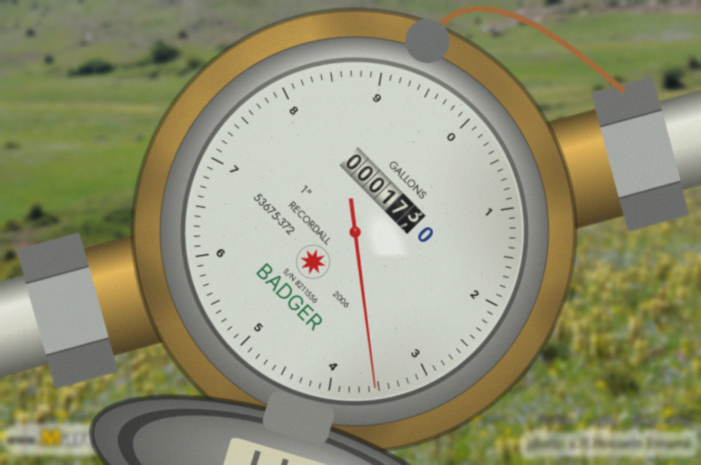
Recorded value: 1733.5,gal
